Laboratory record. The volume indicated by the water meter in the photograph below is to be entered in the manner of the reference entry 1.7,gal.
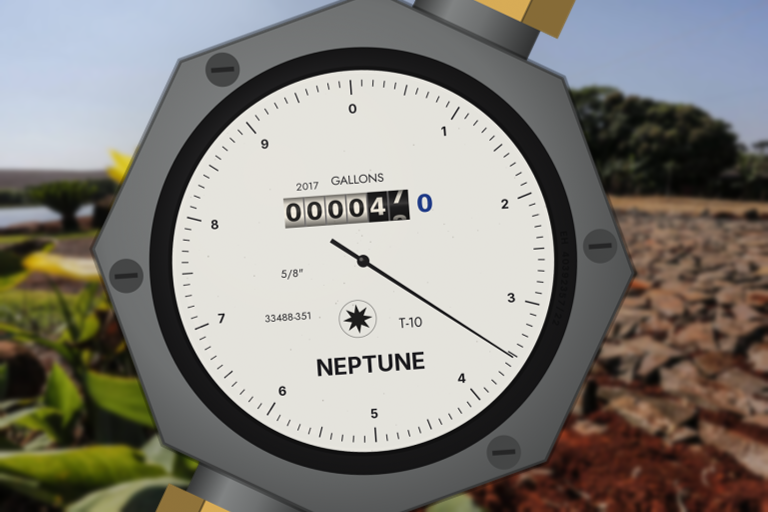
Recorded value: 473.5,gal
